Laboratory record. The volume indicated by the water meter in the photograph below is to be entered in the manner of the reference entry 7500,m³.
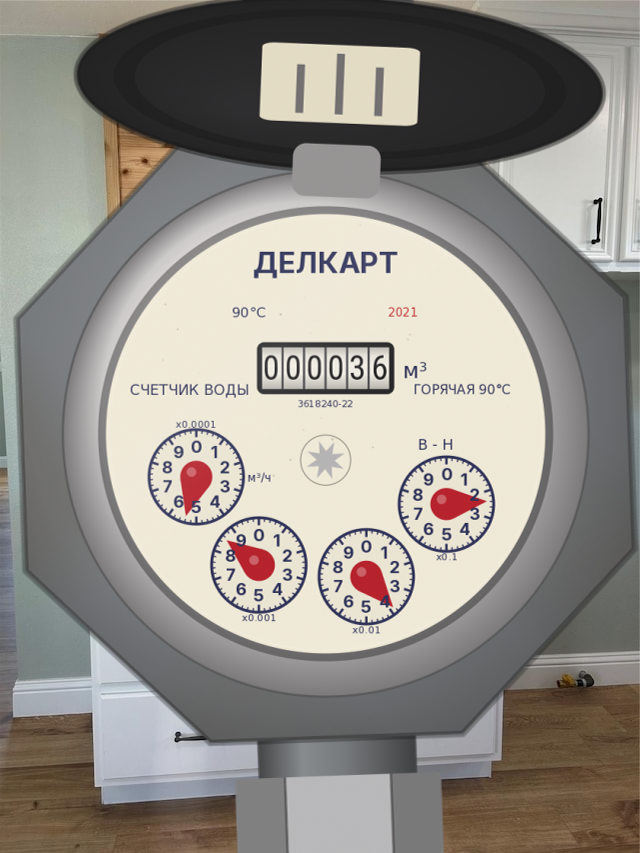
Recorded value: 36.2385,m³
